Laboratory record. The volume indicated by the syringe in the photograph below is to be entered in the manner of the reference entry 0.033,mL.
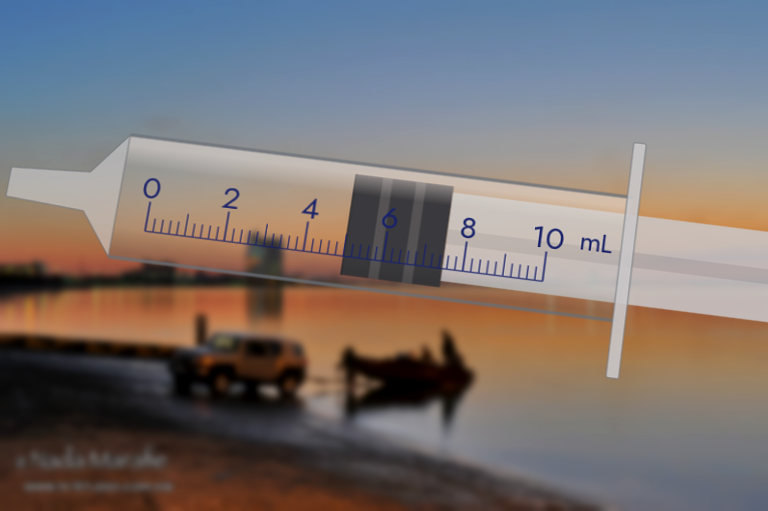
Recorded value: 5,mL
